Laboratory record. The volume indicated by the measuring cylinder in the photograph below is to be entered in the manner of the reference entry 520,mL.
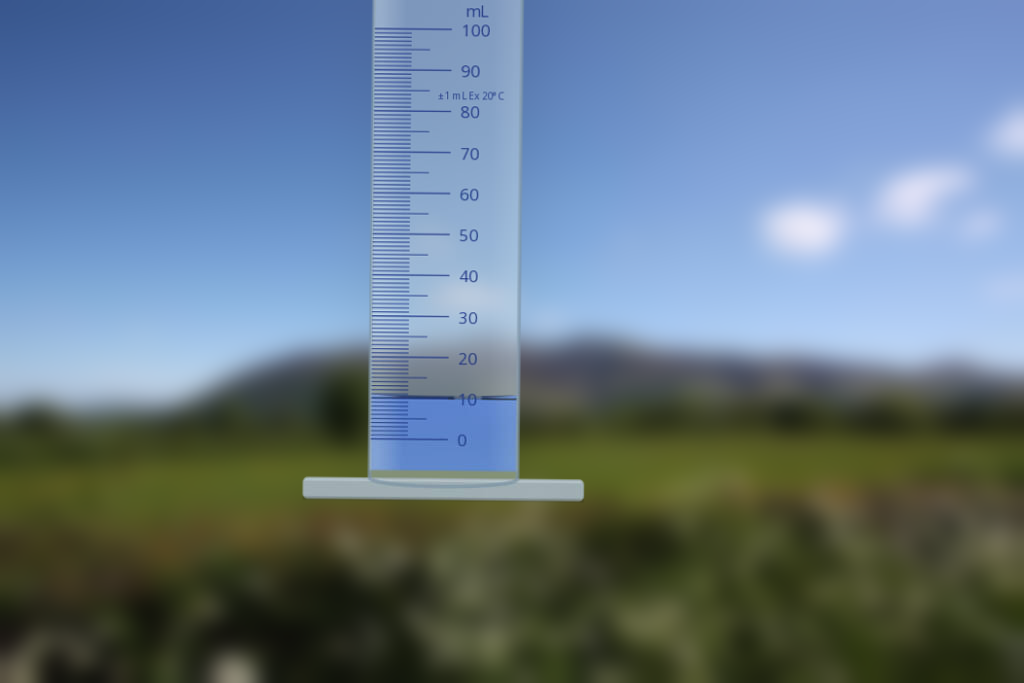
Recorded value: 10,mL
